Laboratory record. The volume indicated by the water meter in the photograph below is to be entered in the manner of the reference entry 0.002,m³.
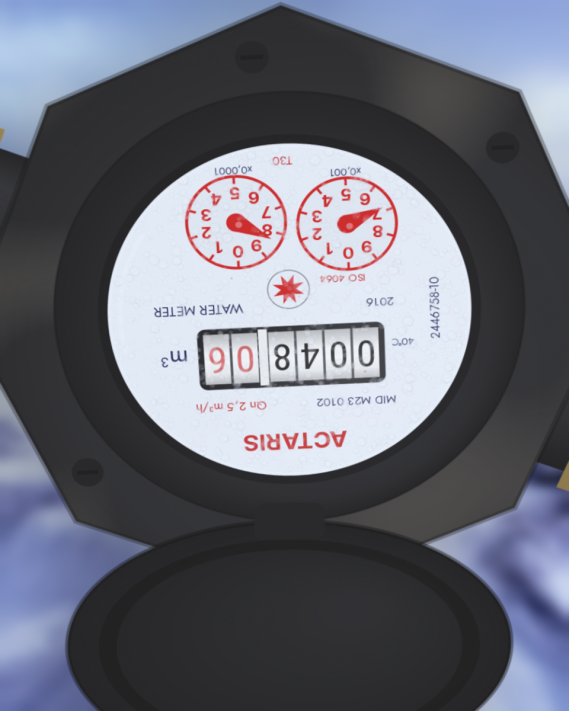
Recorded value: 48.0668,m³
